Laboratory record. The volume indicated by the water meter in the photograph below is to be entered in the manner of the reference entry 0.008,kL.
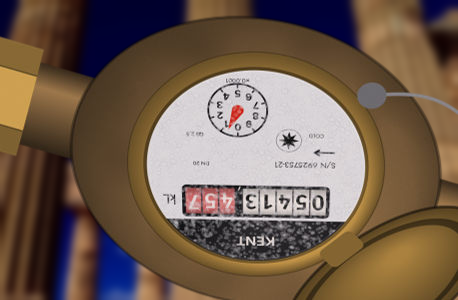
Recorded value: 5413.4570,kL
